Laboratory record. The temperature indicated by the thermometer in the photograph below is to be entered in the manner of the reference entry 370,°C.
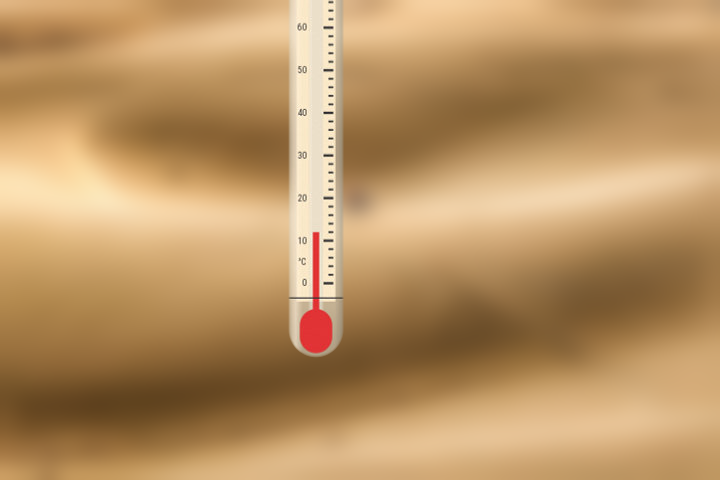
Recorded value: 12,°C
